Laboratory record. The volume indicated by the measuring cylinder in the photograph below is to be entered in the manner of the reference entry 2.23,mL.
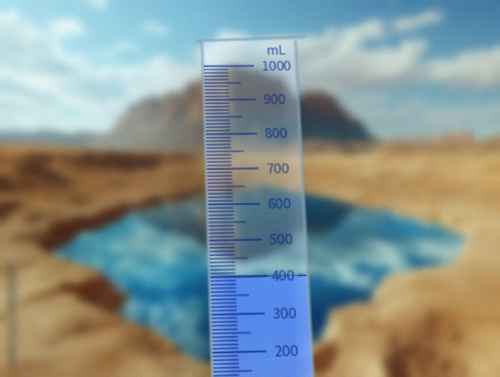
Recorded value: 400,mL
